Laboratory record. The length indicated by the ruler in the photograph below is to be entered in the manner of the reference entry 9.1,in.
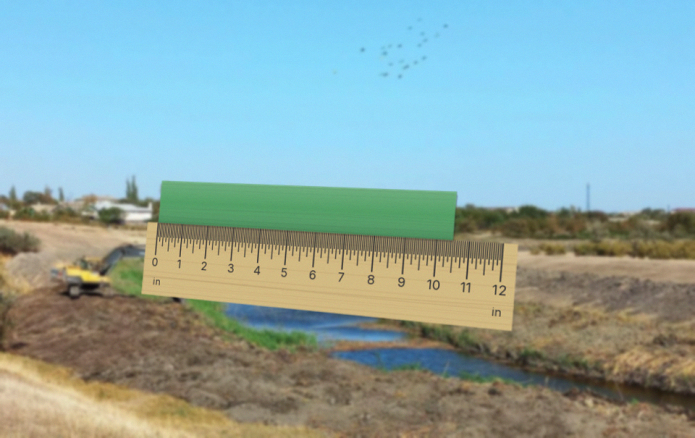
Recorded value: 10.5,in
